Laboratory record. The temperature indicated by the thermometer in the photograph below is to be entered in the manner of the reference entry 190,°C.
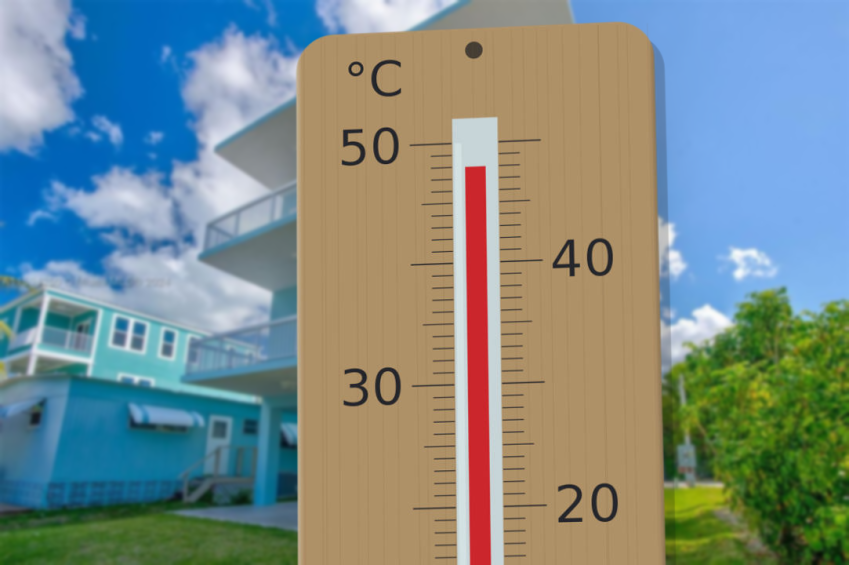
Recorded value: 48,°C
